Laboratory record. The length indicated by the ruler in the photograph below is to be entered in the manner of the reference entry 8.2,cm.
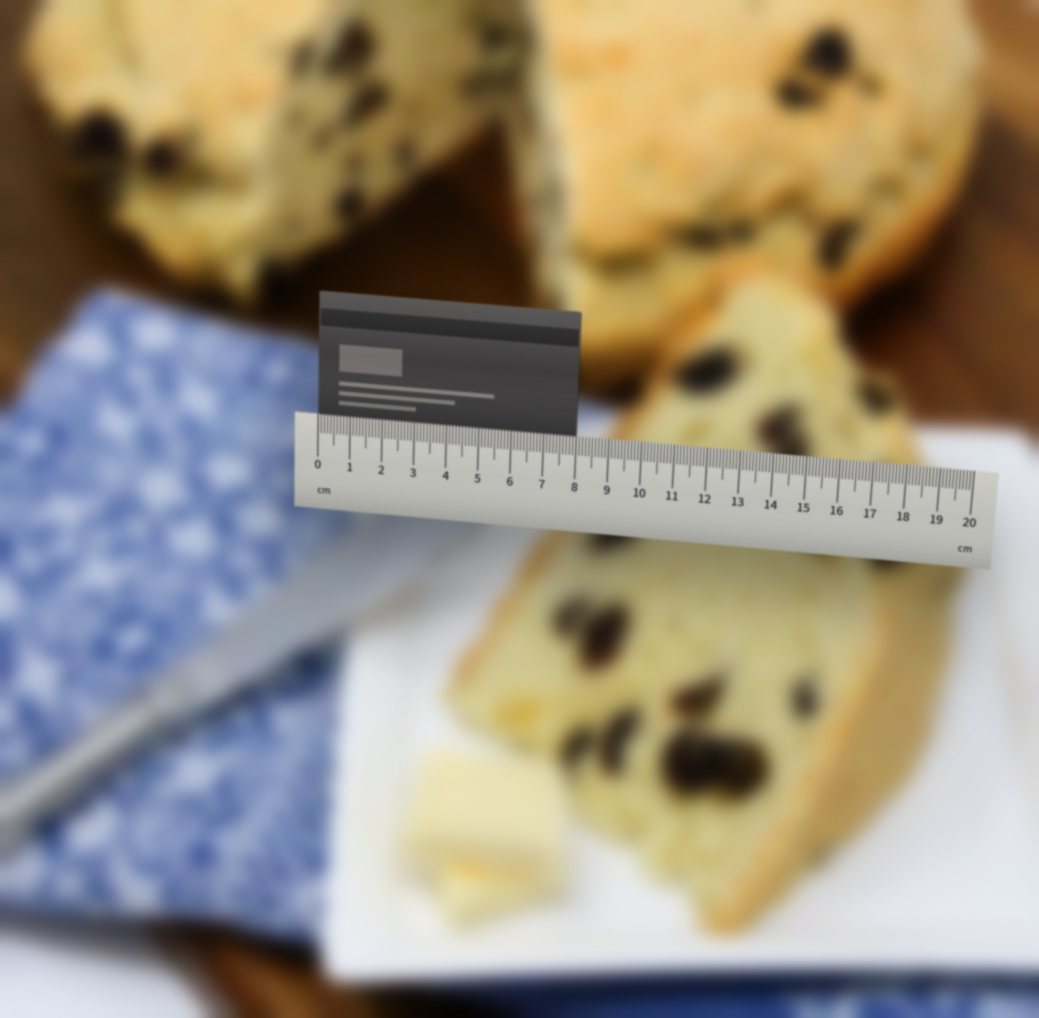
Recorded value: 8,cm
